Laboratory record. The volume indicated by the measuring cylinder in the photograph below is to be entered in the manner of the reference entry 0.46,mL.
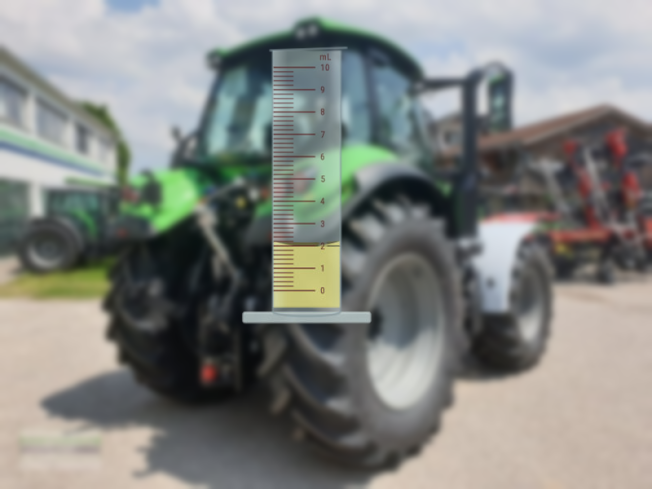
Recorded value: 2,mL
